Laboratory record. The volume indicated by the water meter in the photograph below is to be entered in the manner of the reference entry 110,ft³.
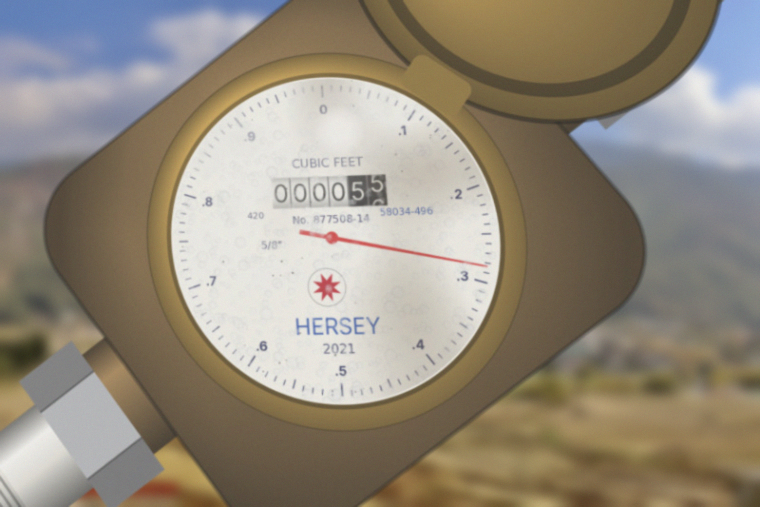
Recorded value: 55.28,ft³
